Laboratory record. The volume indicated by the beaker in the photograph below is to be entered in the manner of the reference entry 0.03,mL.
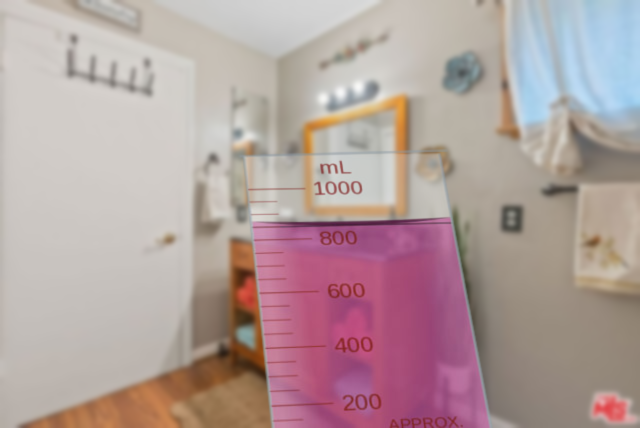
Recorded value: 850,mL
